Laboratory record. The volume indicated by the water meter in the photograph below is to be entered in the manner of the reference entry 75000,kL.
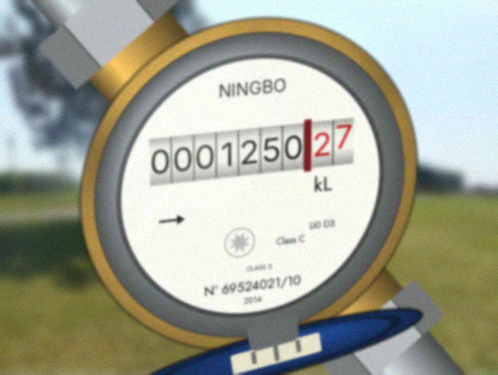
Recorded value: 1250.27,kL
